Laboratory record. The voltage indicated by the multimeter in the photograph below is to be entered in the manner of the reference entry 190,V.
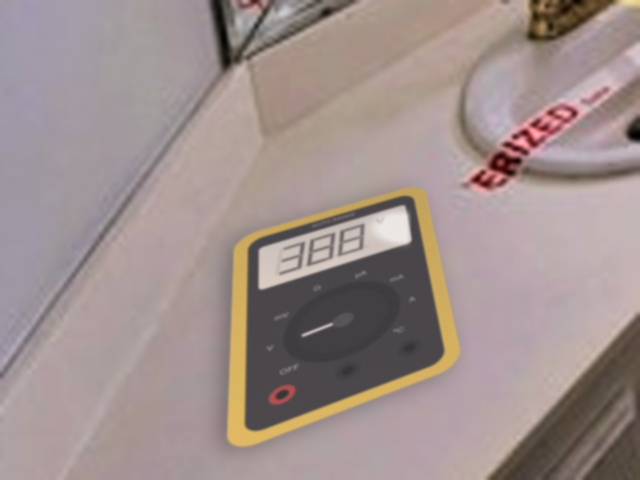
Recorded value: 388,V
